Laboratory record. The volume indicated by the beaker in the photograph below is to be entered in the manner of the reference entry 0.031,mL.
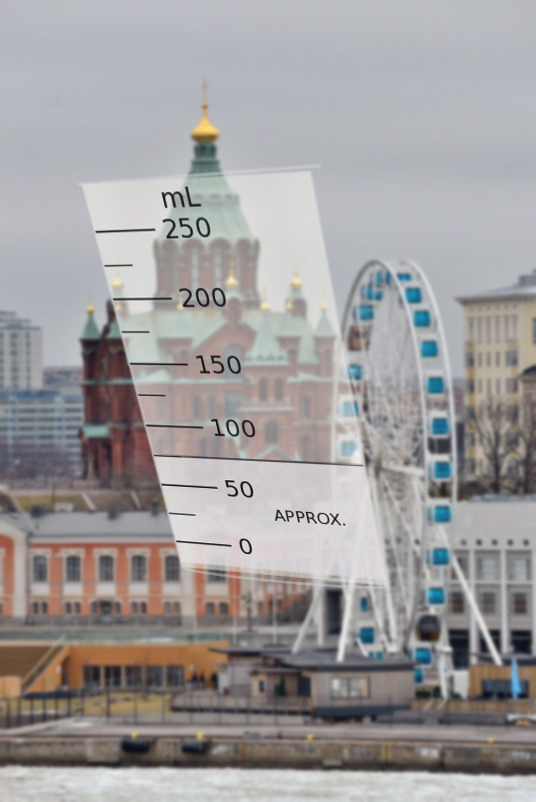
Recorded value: 75,mL
